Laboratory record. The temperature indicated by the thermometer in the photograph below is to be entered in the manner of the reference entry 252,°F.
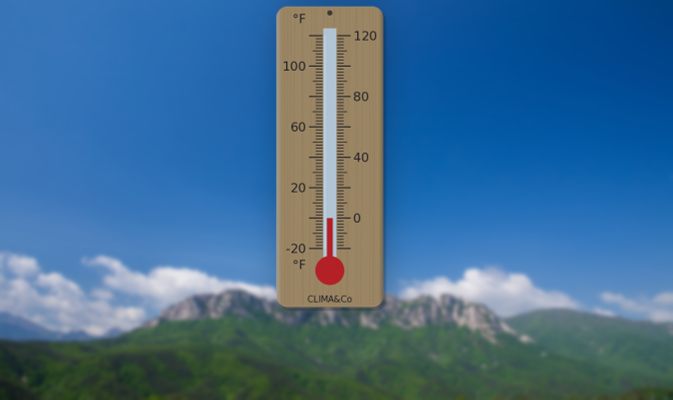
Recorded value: 0,°F
